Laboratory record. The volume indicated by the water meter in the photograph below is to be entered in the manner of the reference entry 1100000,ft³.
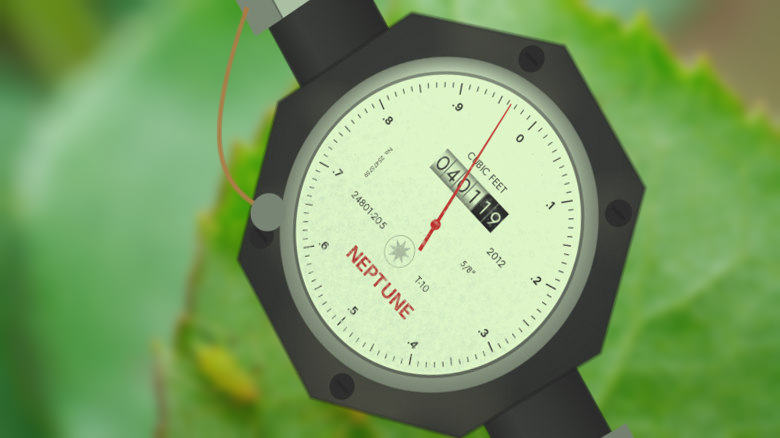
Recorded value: 40118.96,ft³
